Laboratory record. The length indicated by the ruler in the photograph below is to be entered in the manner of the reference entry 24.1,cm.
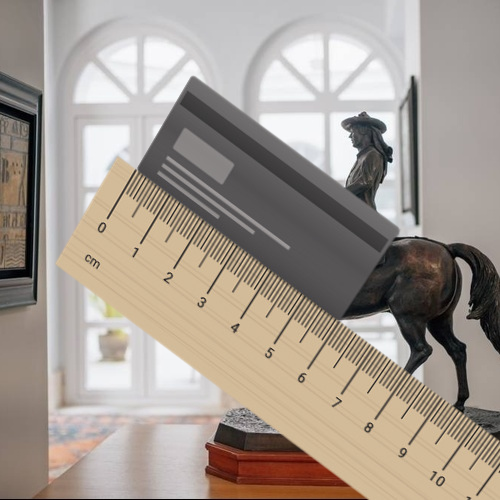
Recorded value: 6,cm
